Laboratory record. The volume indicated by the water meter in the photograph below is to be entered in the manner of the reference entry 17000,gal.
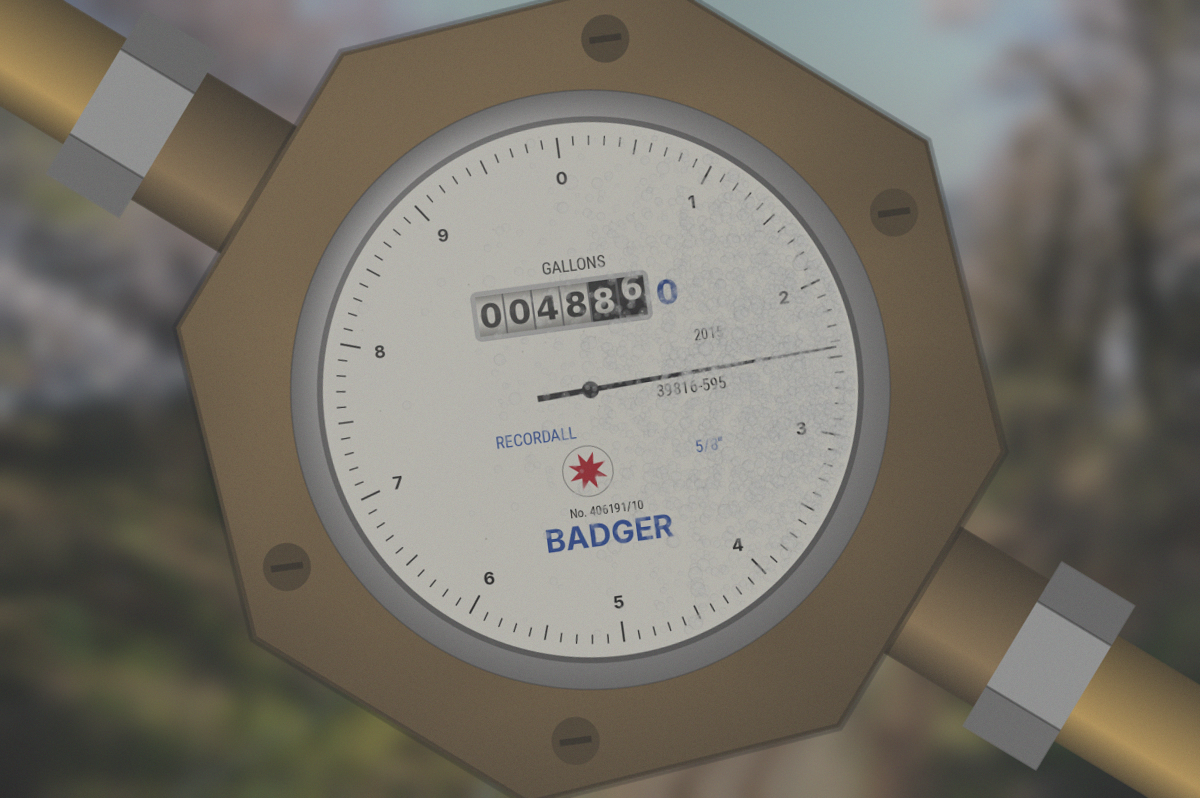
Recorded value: 48862.4,gal
